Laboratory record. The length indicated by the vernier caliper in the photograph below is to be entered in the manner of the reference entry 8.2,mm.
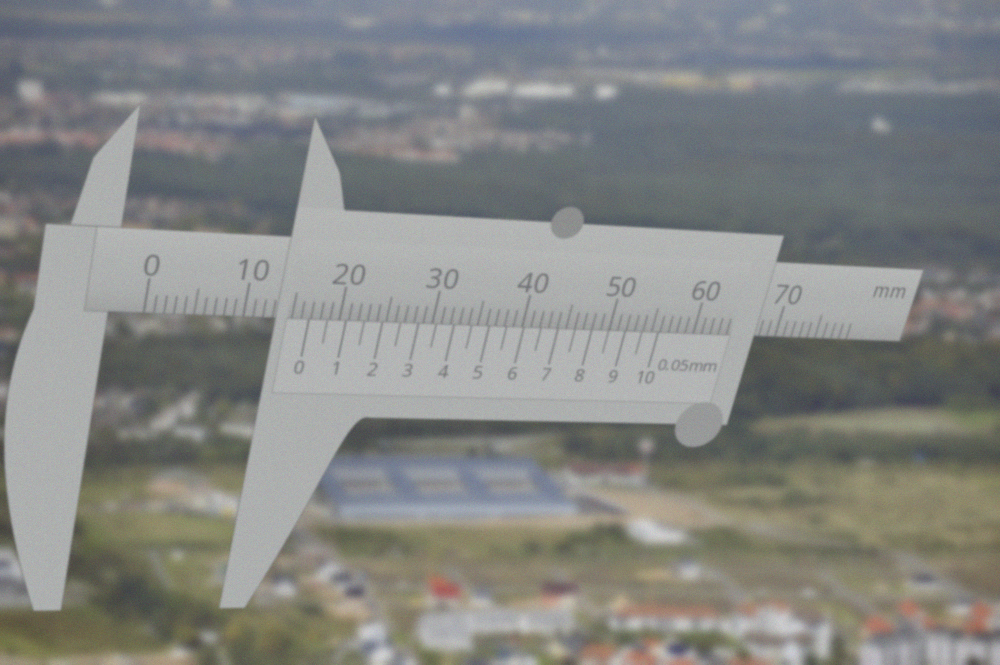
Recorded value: 16.8,mm
